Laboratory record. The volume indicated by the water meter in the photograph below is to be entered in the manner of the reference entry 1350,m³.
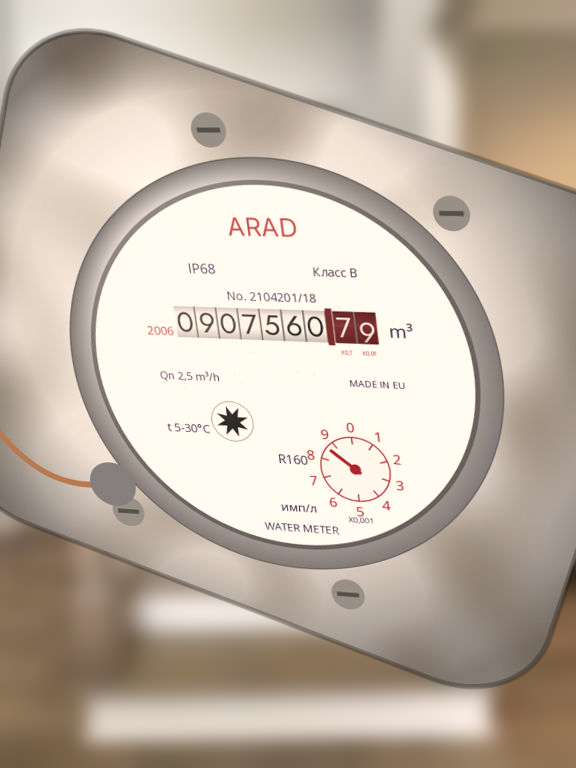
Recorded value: 907560.788,m³
